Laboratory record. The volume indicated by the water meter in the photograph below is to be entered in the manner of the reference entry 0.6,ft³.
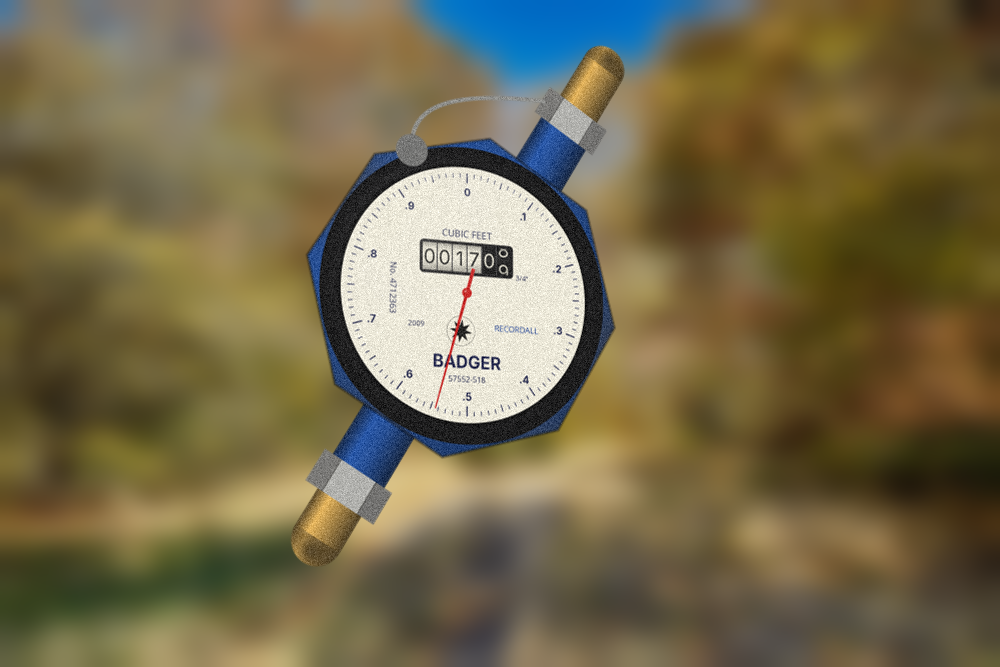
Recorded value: 1708.54,ft³
